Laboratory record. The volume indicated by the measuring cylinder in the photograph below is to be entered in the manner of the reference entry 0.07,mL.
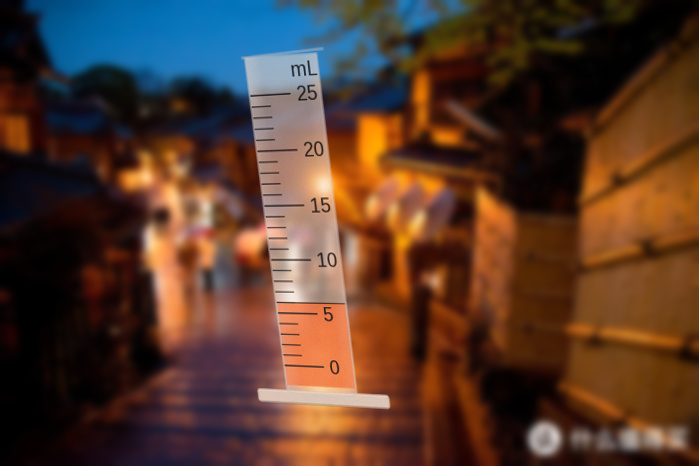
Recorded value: 6,mL
